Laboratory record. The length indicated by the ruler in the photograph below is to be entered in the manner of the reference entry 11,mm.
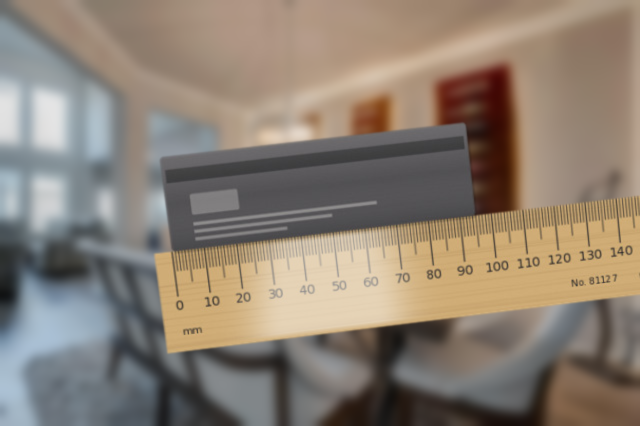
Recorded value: 95,mm
